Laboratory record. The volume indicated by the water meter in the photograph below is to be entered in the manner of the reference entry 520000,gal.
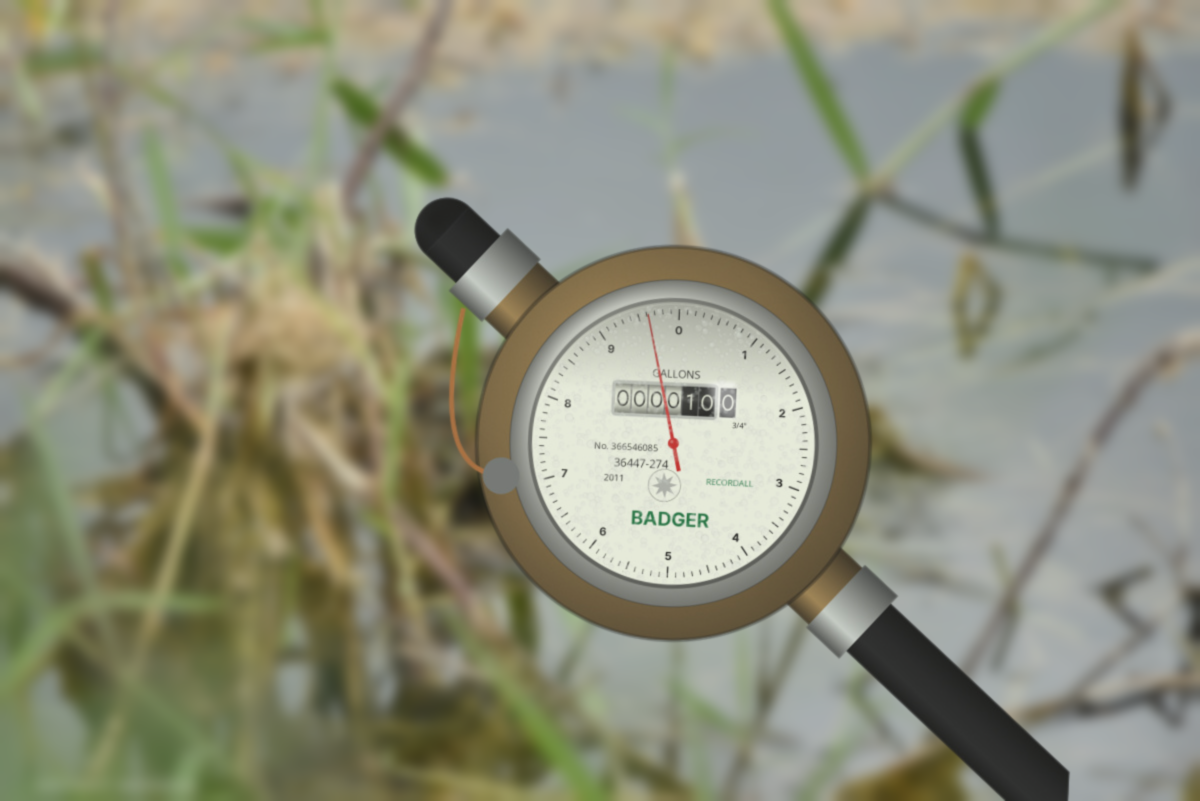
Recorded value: 99.6,gal
